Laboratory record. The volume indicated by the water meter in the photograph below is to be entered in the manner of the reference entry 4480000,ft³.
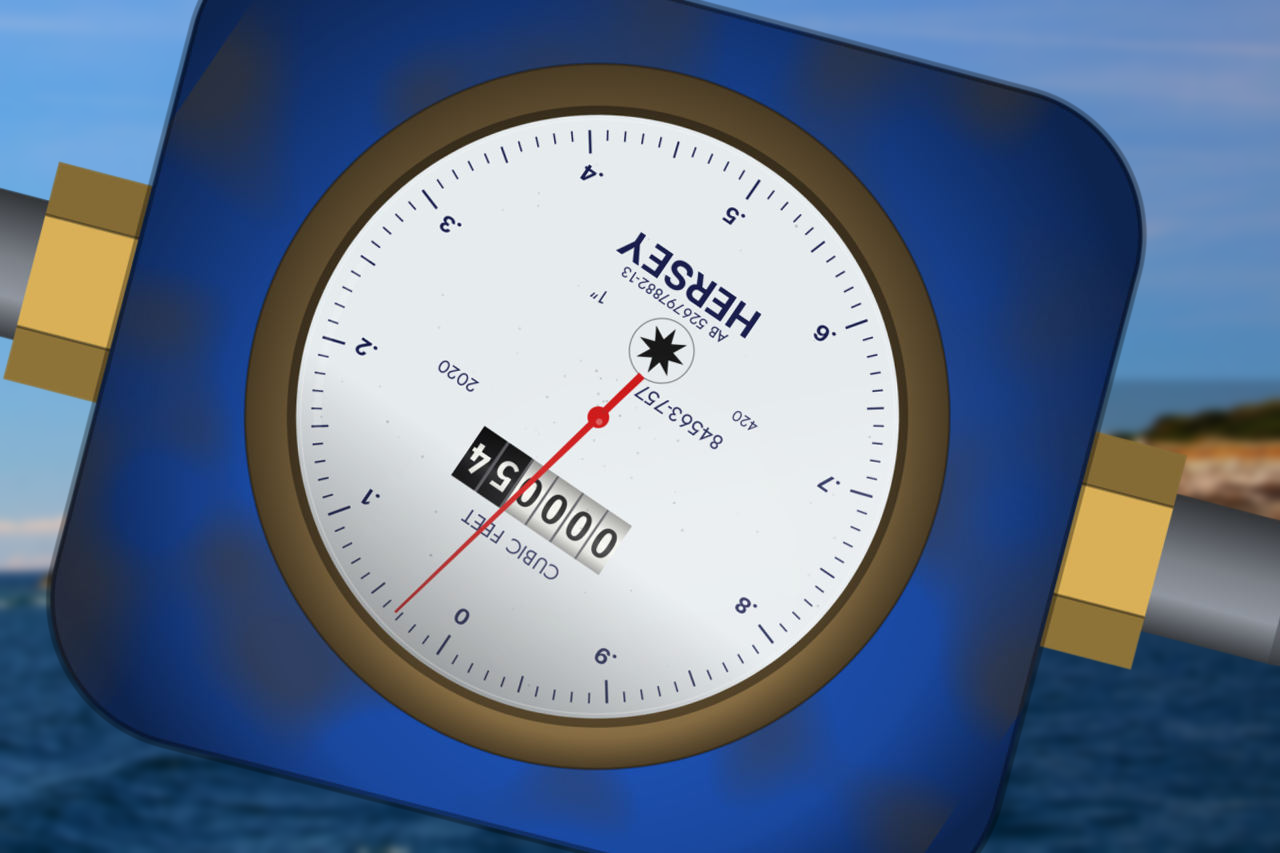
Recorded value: 54.03,ft³
